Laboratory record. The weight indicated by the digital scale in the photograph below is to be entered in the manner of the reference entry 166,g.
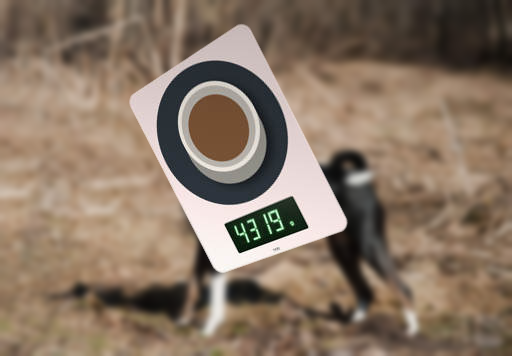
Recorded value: 4319,g
